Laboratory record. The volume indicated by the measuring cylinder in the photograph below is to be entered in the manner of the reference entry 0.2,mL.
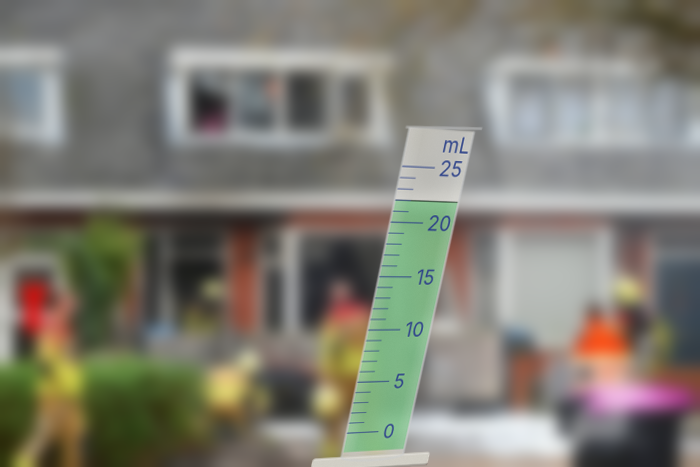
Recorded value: 22,mL
